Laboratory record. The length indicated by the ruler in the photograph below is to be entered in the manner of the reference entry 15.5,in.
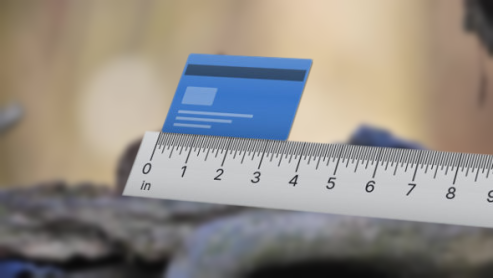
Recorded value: 3.5,in
